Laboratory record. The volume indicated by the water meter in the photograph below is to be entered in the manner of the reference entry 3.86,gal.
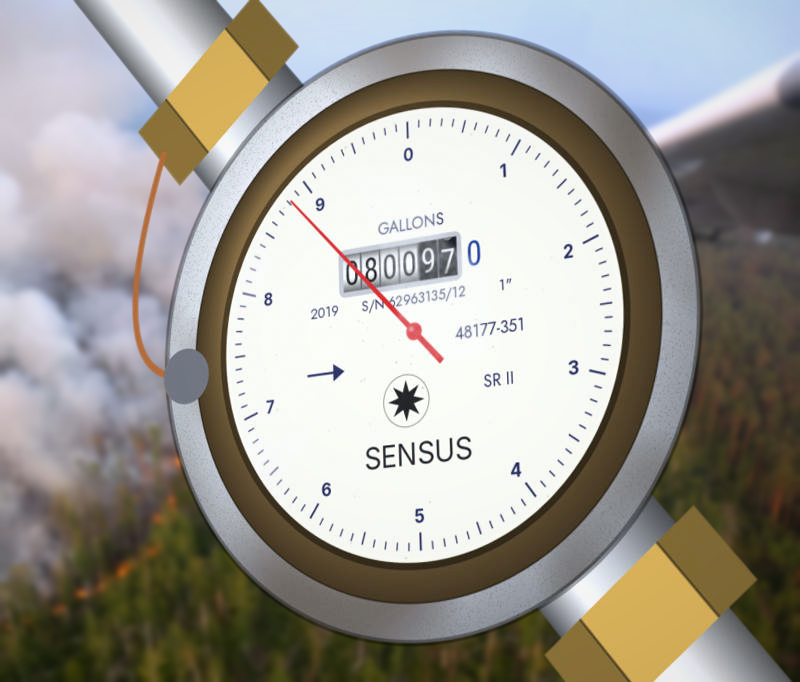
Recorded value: 800968.8,gal
